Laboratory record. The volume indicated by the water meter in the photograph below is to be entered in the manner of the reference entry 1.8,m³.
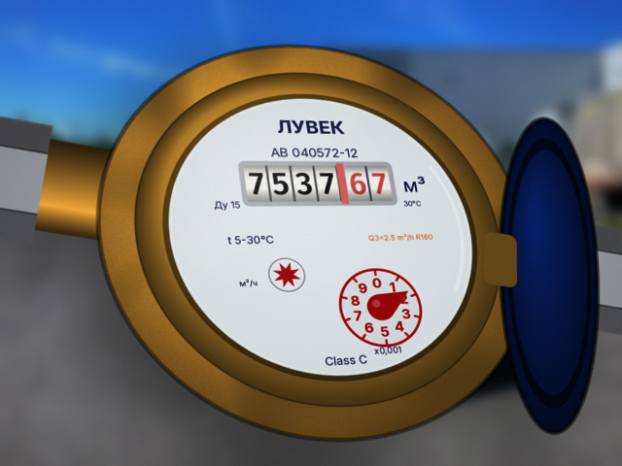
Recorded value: 7537.671,m³
